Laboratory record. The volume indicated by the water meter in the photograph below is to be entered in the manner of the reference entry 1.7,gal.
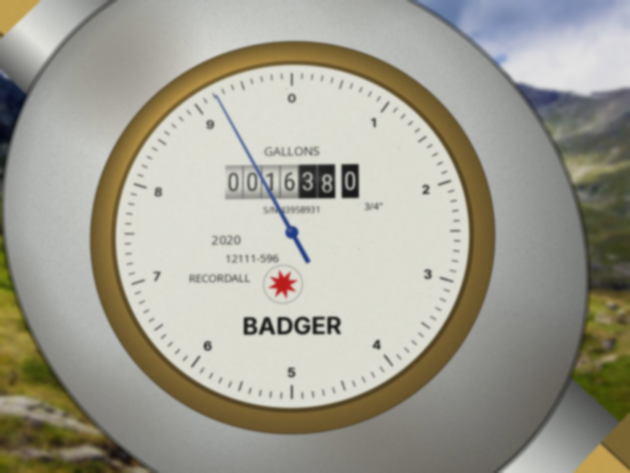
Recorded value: 16379.2,gal
